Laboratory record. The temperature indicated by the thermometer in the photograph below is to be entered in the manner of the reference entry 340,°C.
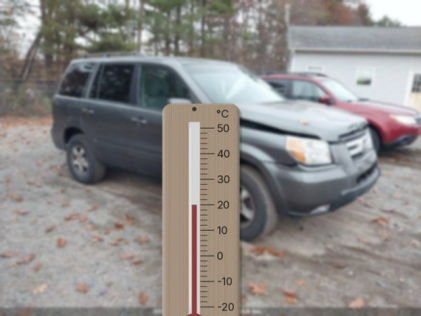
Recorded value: 20,°C
